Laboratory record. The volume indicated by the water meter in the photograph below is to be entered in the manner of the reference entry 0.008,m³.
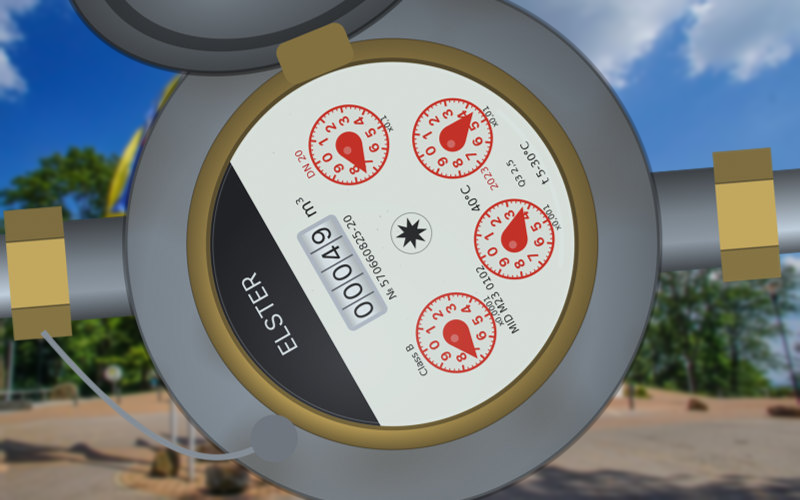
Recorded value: 49.7437,m³
